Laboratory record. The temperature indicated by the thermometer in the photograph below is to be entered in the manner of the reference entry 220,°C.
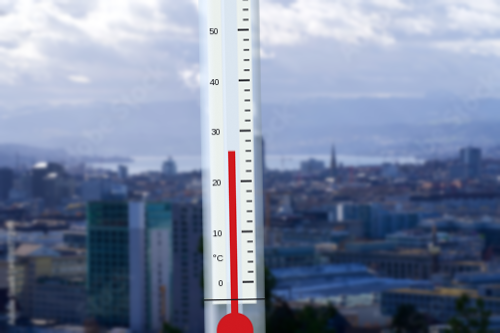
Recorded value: 26,°C
